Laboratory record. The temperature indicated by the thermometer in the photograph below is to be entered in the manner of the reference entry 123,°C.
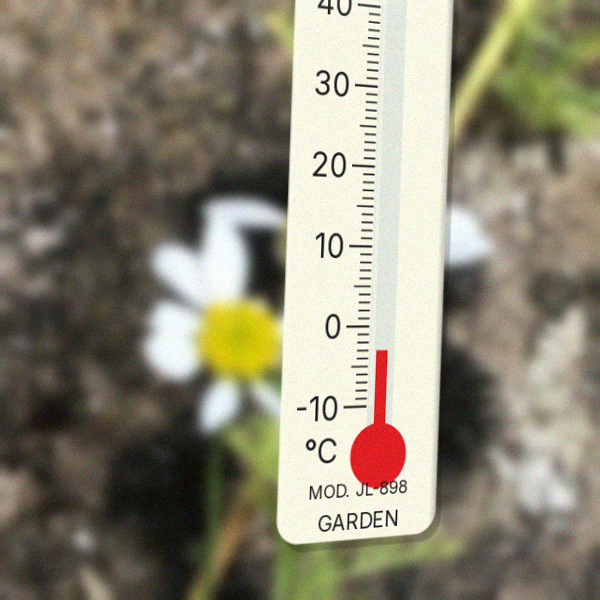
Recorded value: -3,°C
